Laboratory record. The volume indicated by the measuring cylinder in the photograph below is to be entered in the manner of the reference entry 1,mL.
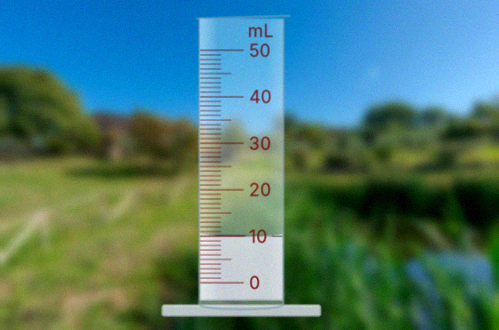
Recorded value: 10,mL
